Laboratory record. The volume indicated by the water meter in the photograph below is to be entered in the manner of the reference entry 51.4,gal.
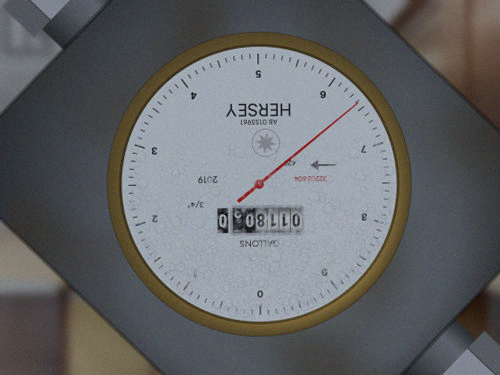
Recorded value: 118026.4,gal
